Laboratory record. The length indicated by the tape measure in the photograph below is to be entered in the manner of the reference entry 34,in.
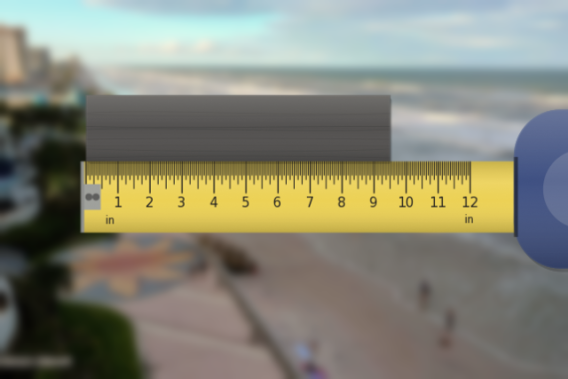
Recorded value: 9.5,in
